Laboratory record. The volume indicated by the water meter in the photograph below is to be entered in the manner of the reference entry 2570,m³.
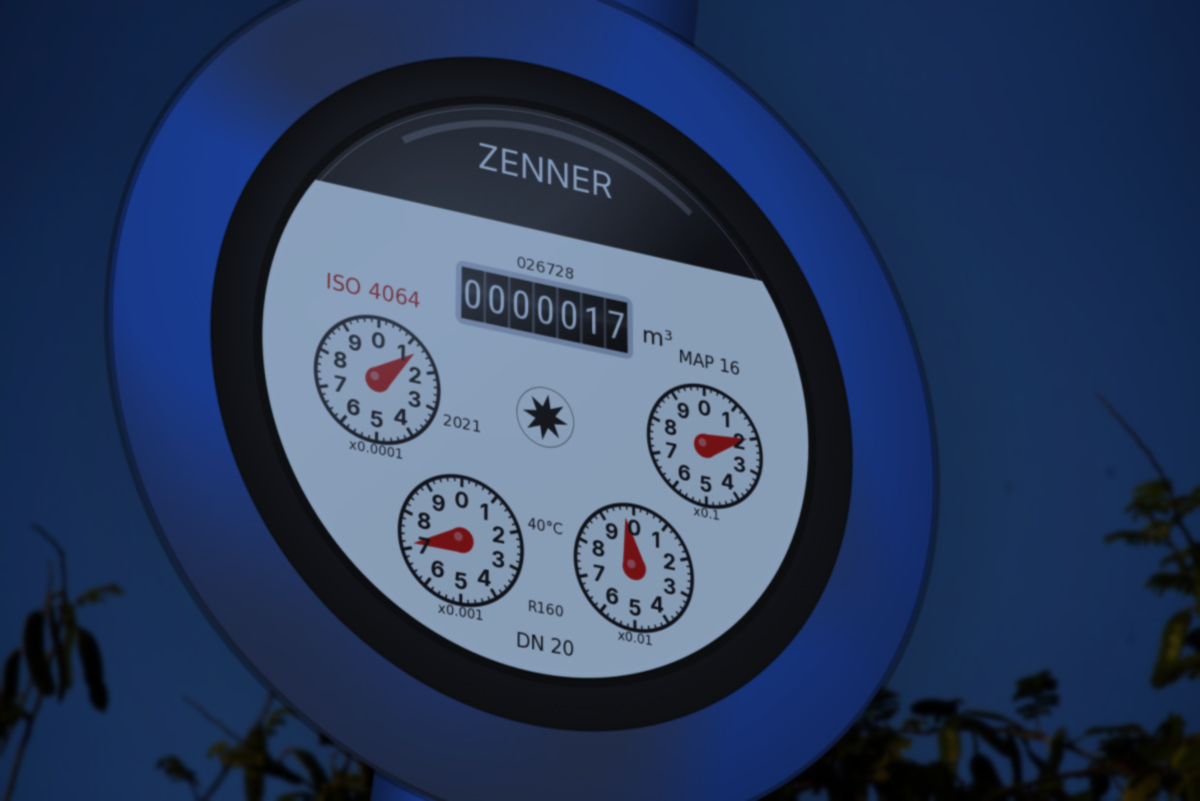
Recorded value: 17.1971,m³
